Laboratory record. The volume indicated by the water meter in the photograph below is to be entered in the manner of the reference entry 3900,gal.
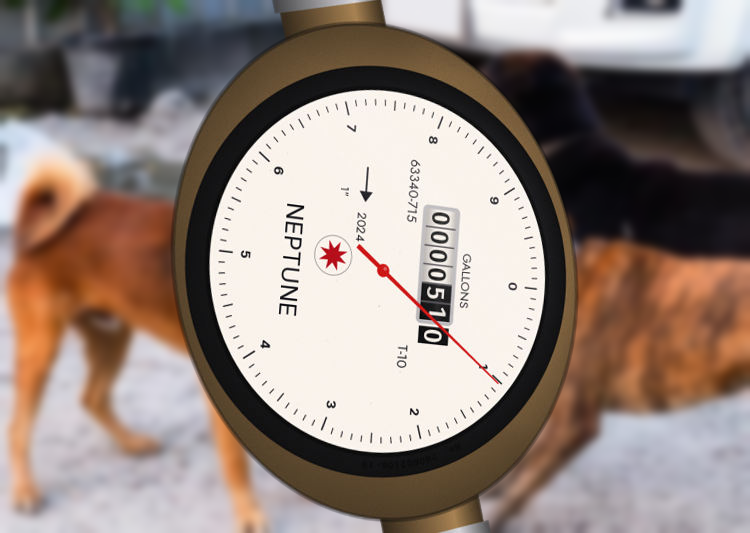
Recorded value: 511.0,gal
